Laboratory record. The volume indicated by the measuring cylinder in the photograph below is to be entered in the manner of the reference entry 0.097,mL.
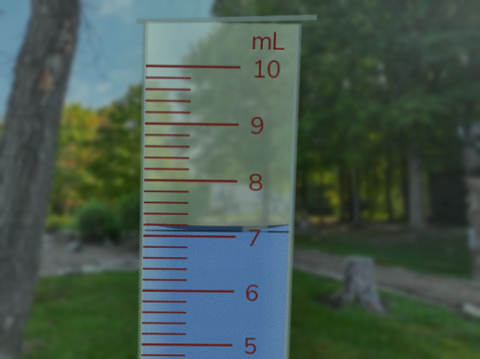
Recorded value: 7.1,mL
